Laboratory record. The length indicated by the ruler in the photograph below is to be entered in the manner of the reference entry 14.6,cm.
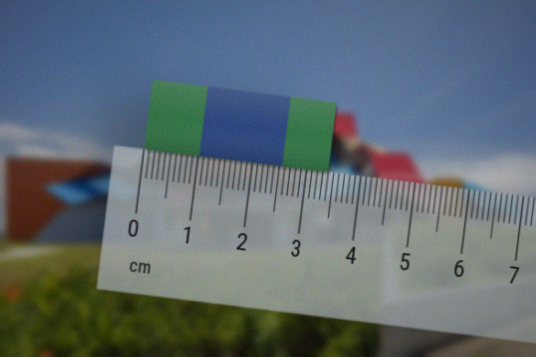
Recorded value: 3.4,cm
